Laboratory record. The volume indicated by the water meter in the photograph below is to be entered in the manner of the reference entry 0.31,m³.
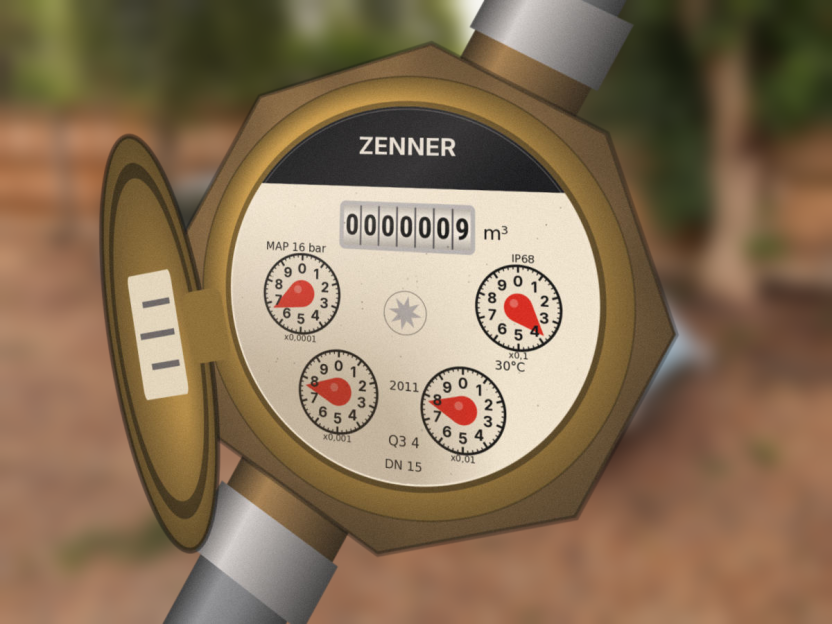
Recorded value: 9.3776,m³
